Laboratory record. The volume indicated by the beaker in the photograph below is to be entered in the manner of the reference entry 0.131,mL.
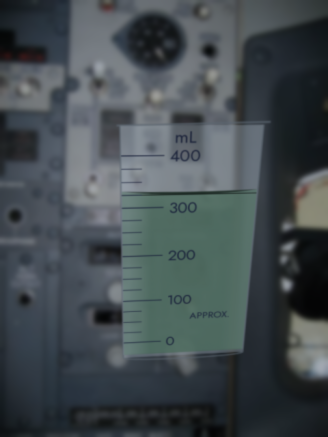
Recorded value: 325,mL
